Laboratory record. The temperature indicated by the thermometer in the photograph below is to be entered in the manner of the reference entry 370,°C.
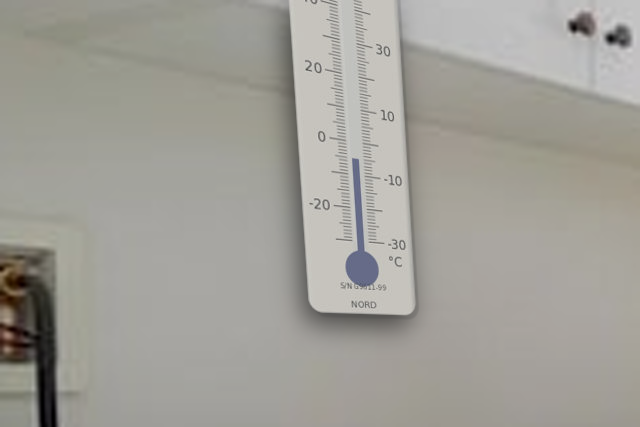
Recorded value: -5,°C
